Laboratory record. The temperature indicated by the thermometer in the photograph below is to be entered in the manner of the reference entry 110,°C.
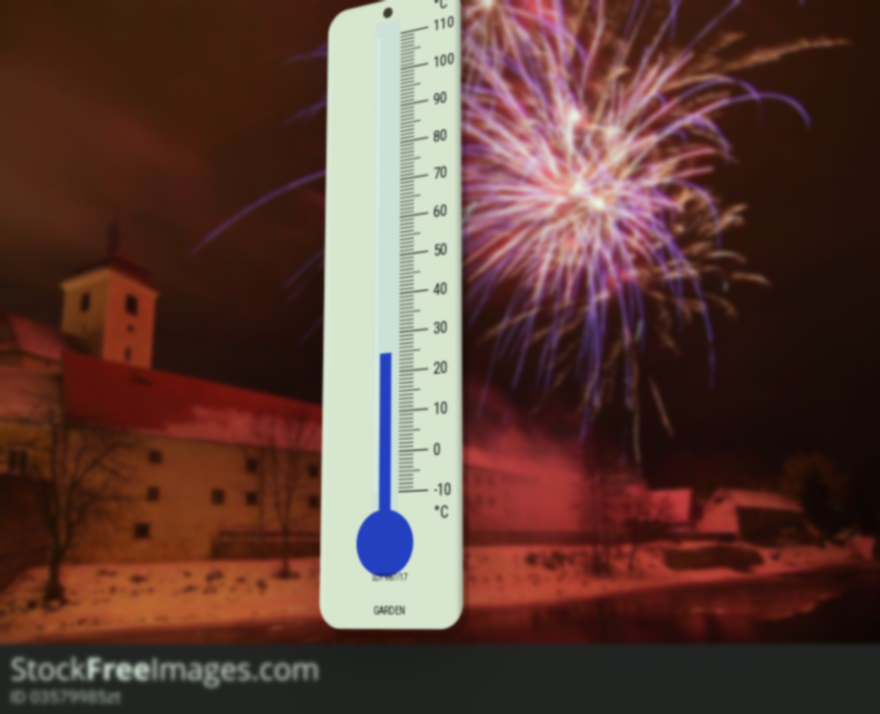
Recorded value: 25,°C
